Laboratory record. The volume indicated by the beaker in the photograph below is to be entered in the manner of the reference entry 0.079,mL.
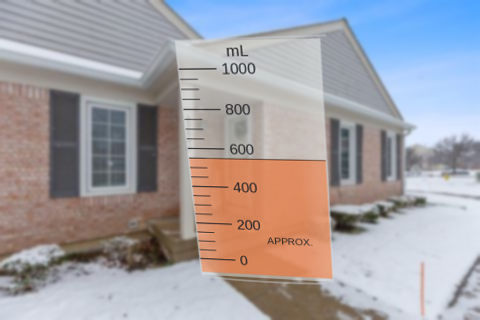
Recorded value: 550,mL
